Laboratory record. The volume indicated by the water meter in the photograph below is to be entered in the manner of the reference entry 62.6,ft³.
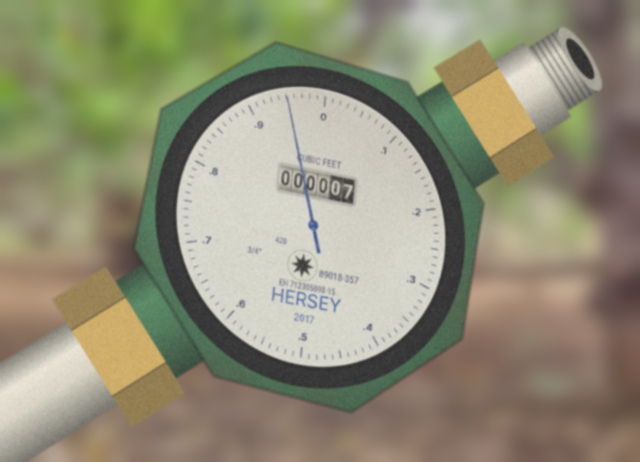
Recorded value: 6.95,ft³
